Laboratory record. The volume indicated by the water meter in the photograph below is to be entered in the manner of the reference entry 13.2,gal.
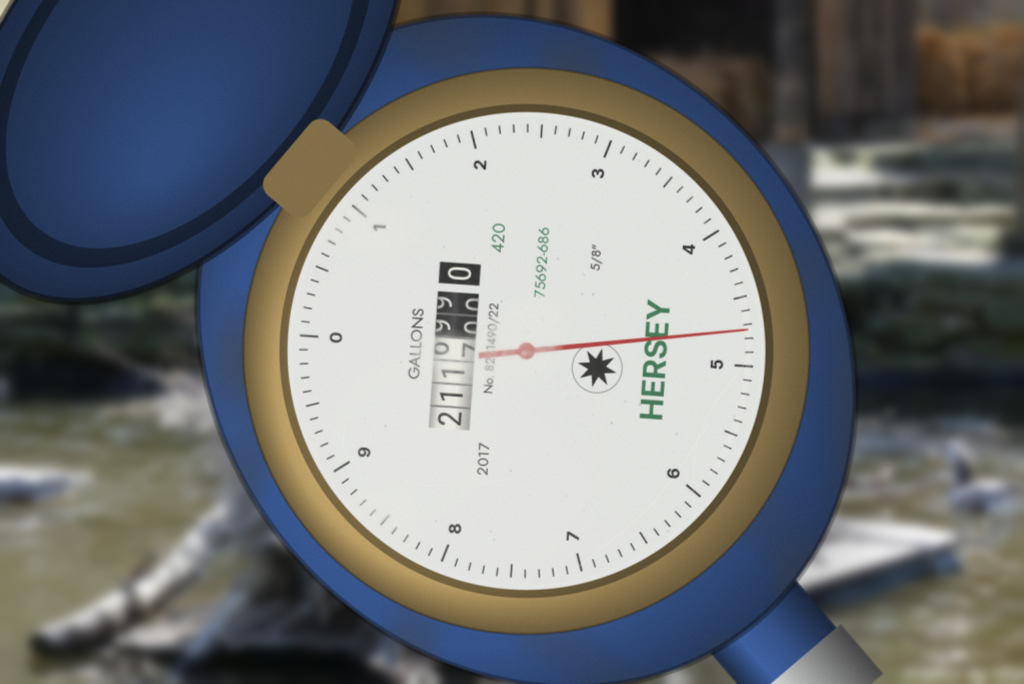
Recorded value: 2116994.7,gal
